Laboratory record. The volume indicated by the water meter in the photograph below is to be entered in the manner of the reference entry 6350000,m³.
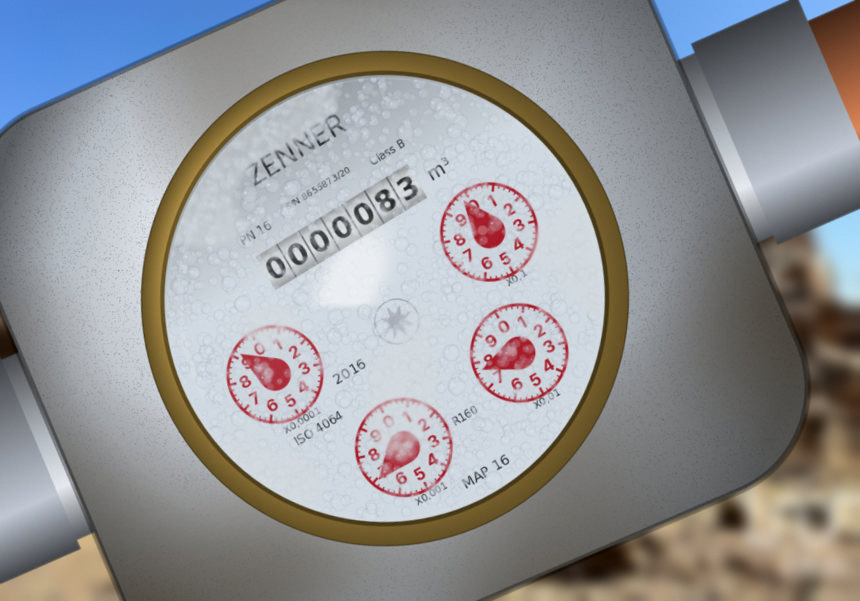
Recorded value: 82.9769,m³
